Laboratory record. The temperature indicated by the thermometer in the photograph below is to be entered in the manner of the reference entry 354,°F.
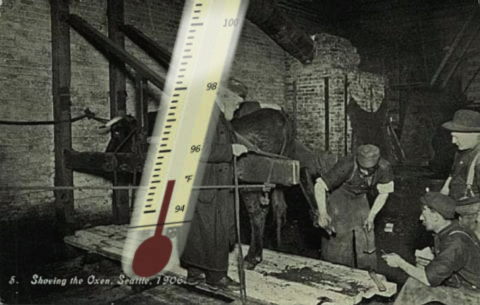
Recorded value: 95,°F
